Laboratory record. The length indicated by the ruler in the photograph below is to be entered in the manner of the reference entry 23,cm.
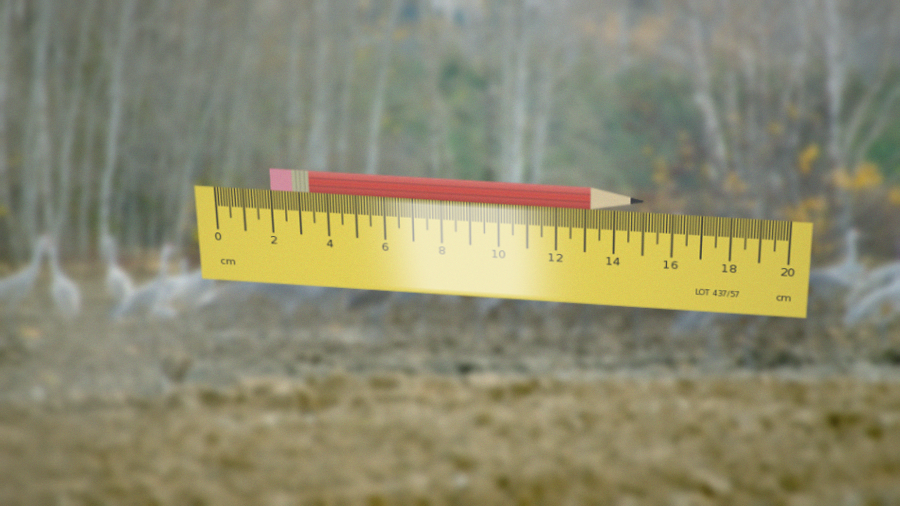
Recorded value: 13,cm
